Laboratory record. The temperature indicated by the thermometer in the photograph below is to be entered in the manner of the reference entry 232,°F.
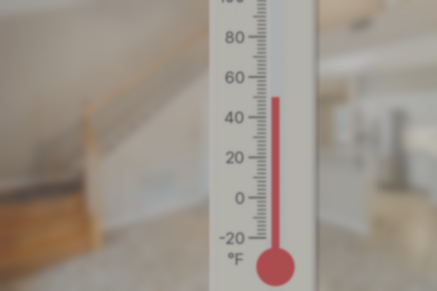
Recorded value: 50,°F
